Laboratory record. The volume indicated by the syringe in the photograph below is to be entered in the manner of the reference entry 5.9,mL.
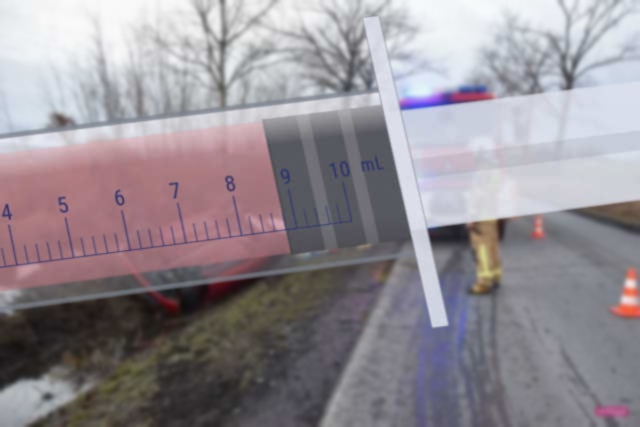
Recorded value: 8.8,mL
